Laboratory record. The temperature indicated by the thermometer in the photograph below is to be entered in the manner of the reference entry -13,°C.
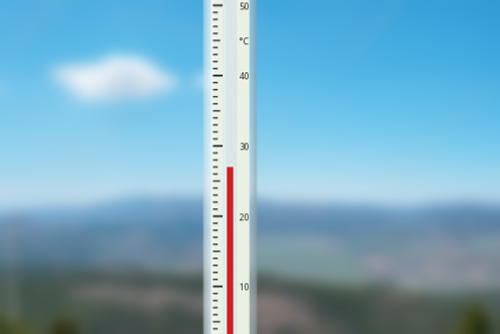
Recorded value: 27,°C
